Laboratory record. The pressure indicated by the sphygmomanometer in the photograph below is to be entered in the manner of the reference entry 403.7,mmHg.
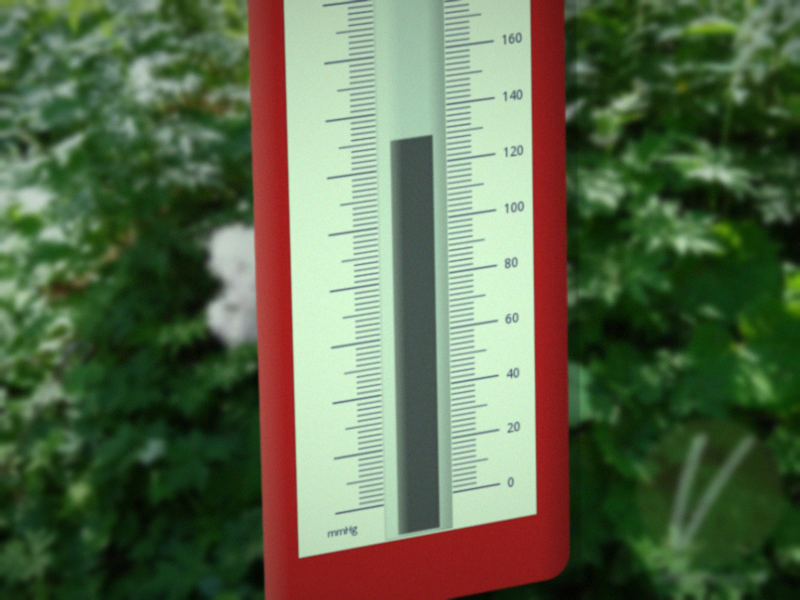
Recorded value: 130,mmHg
